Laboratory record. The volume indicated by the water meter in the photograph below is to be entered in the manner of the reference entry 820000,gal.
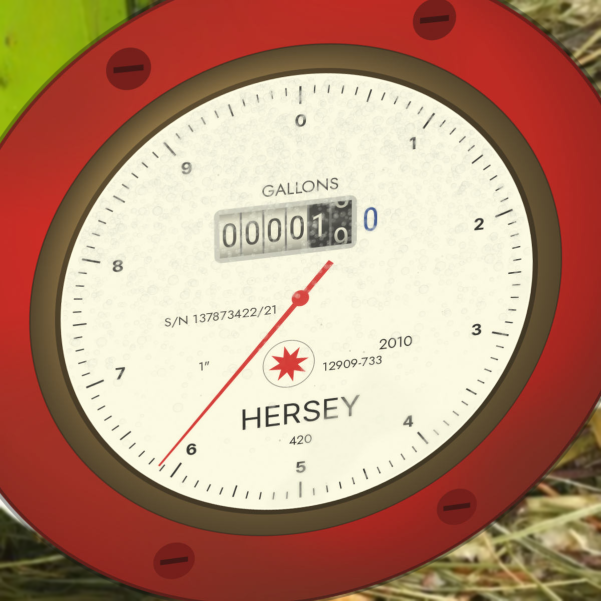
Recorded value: 186.1,gal
